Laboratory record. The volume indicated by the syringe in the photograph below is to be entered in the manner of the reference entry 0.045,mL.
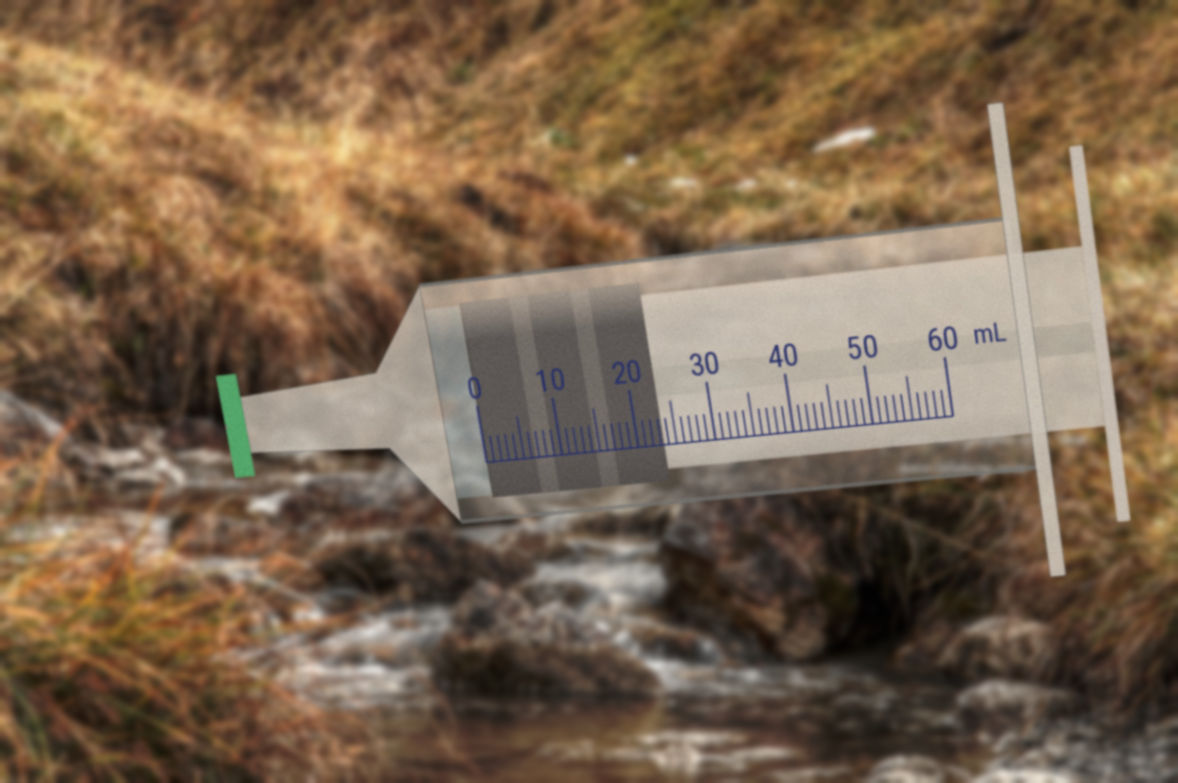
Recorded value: 0,mL
